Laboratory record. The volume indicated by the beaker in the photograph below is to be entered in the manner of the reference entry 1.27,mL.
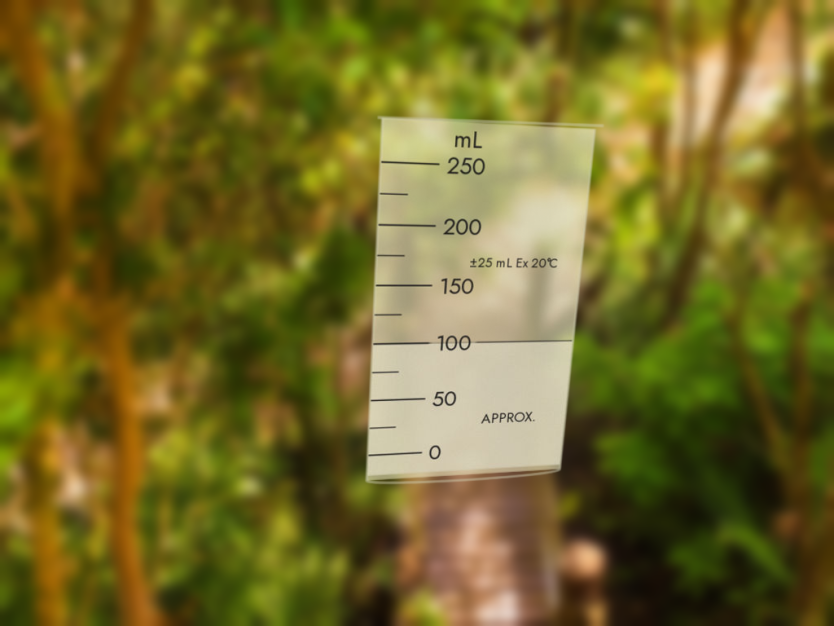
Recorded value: 100,mL
